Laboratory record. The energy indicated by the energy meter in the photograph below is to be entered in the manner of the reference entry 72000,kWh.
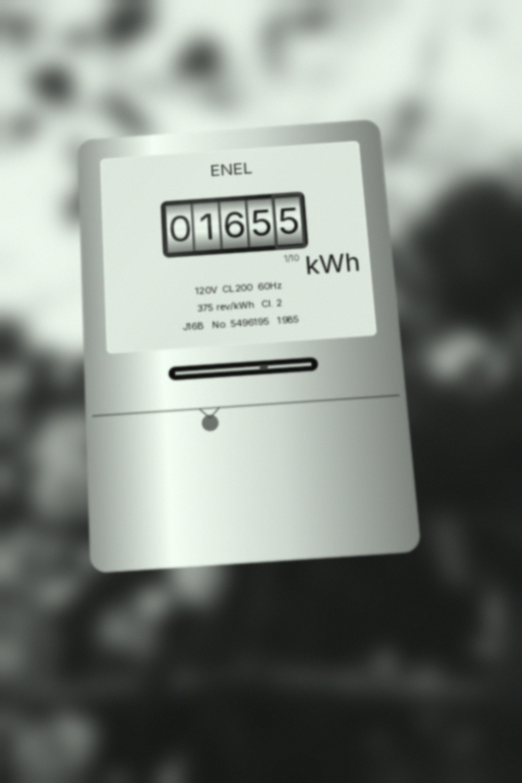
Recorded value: 165.5,kWh
